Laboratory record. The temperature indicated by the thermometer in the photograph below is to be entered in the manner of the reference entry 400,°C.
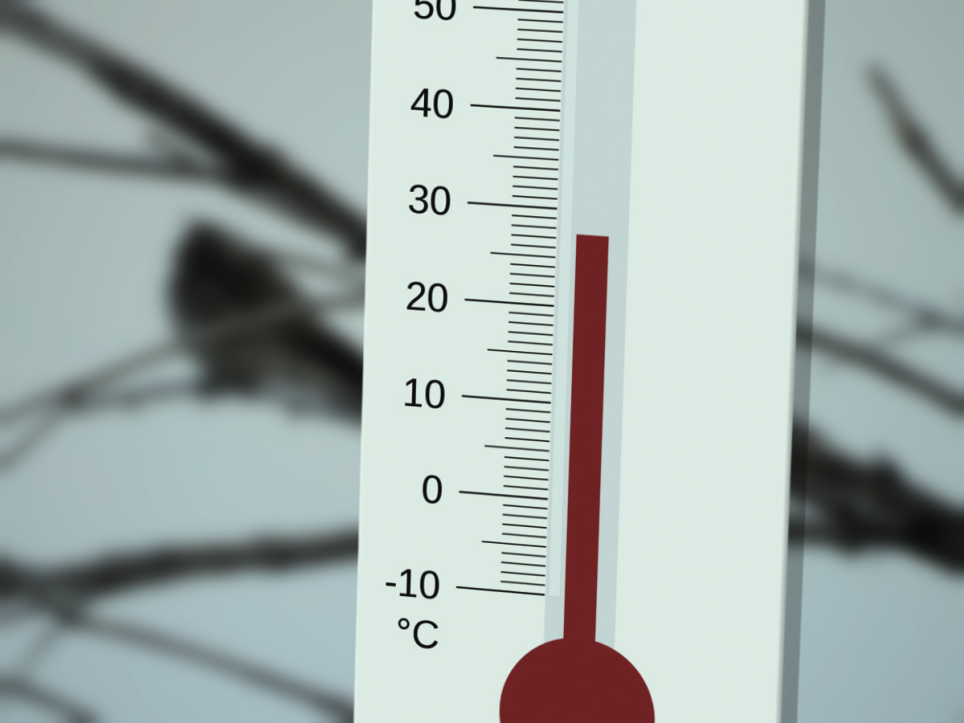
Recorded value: 27.5,°C
